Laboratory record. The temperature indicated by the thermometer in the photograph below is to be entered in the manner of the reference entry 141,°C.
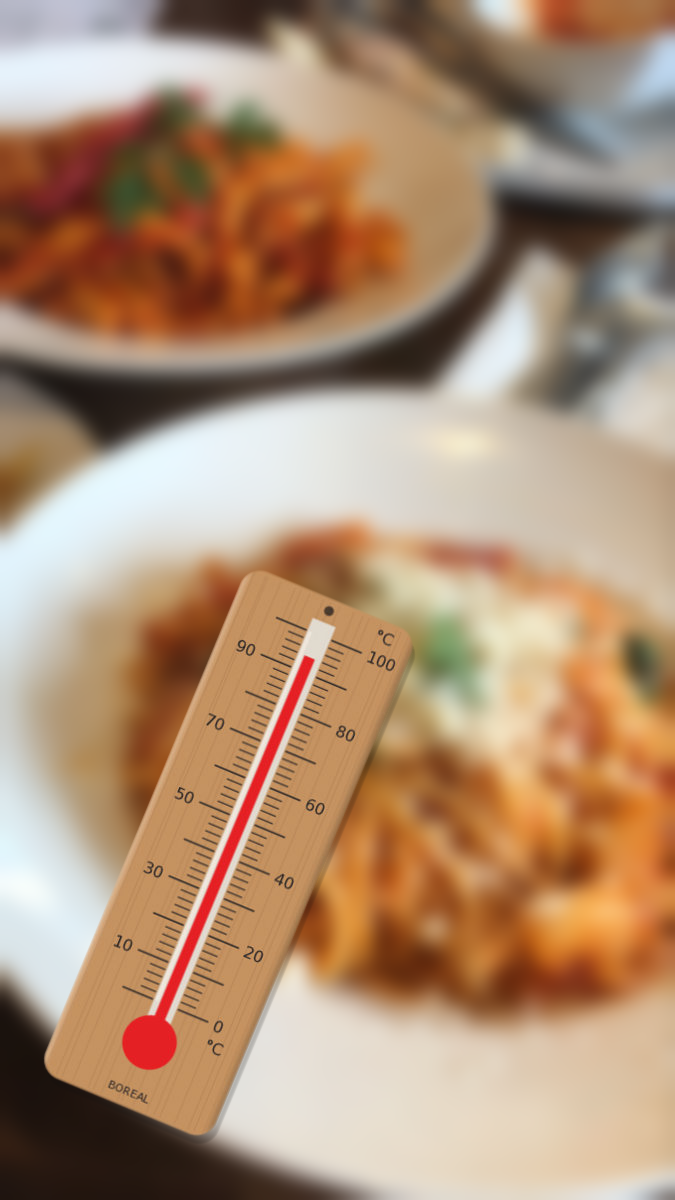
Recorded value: 94,°C
